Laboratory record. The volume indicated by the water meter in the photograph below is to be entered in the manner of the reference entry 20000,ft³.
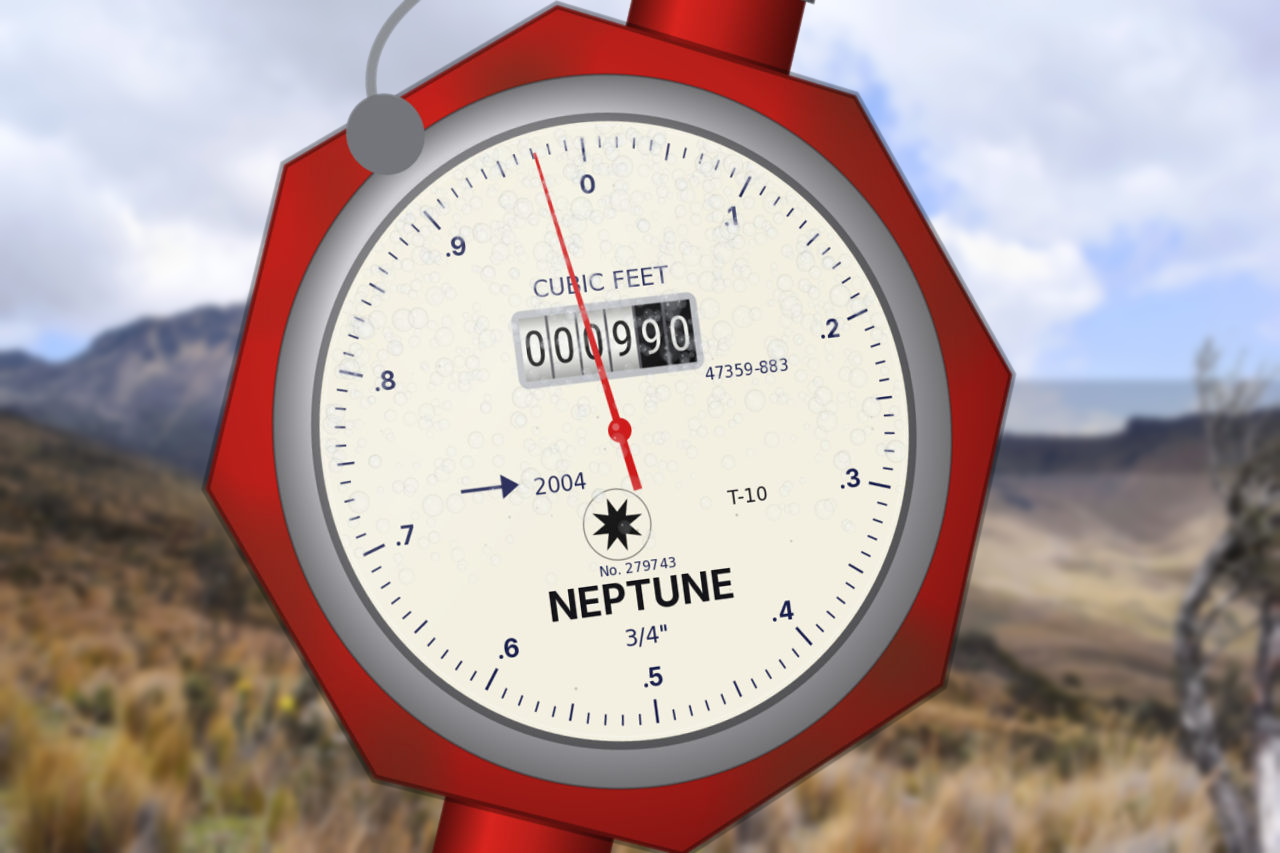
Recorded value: 989.97,ft³
